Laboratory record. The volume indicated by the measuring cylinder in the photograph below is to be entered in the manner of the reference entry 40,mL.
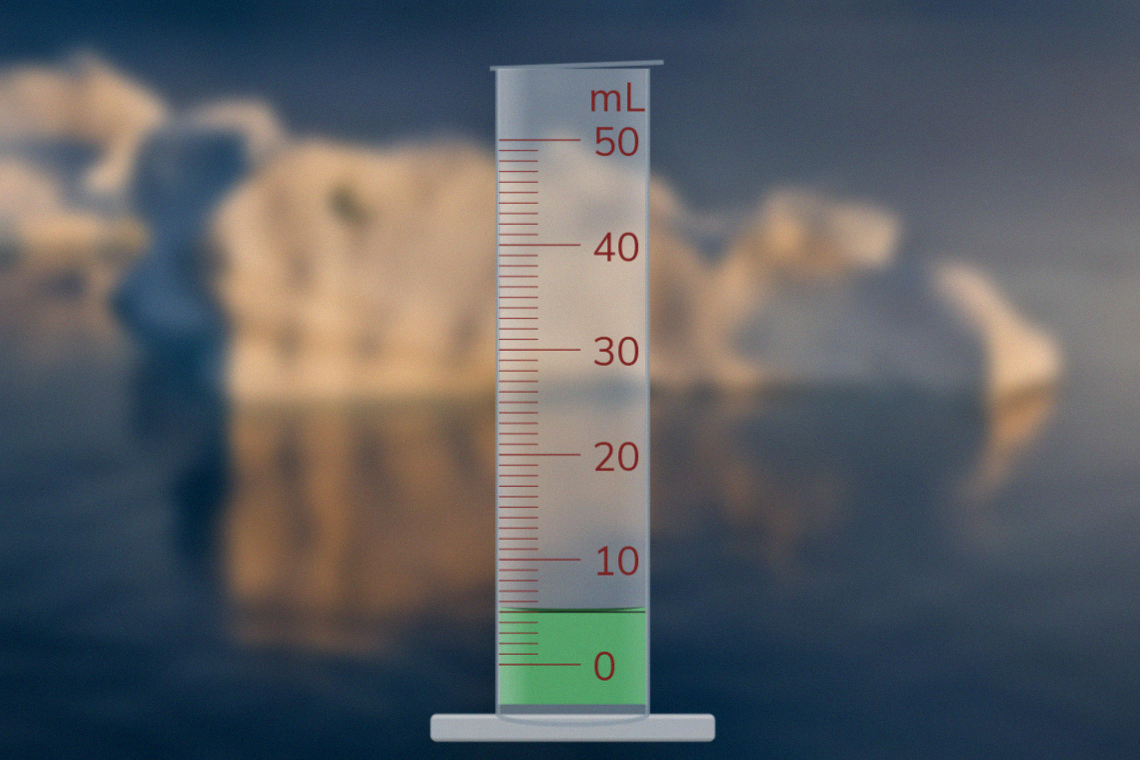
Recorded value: 5,mL
